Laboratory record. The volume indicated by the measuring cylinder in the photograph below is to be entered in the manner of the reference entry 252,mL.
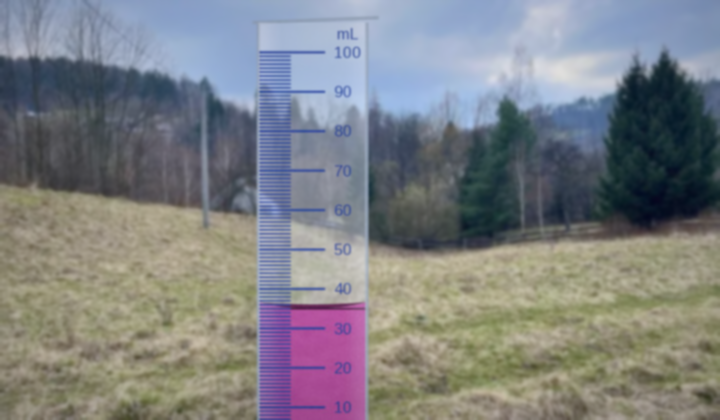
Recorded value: 35,mL
